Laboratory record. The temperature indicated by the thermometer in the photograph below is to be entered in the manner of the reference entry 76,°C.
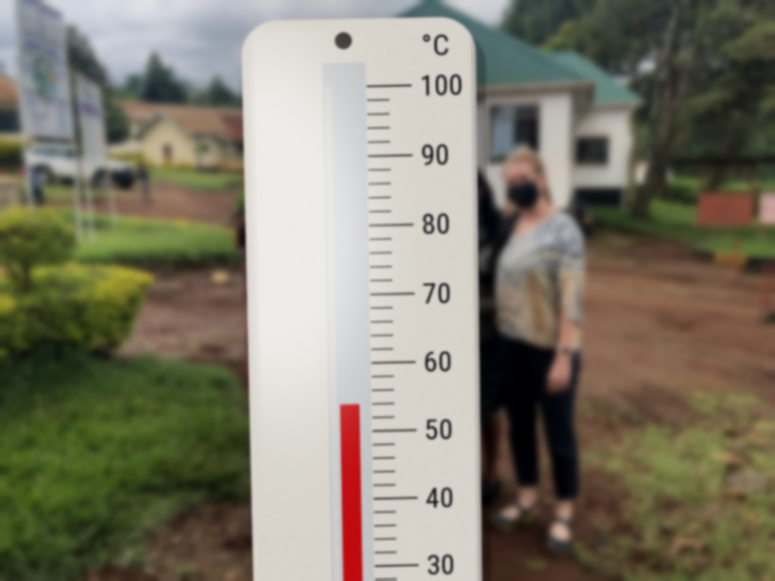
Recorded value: 54,°C
